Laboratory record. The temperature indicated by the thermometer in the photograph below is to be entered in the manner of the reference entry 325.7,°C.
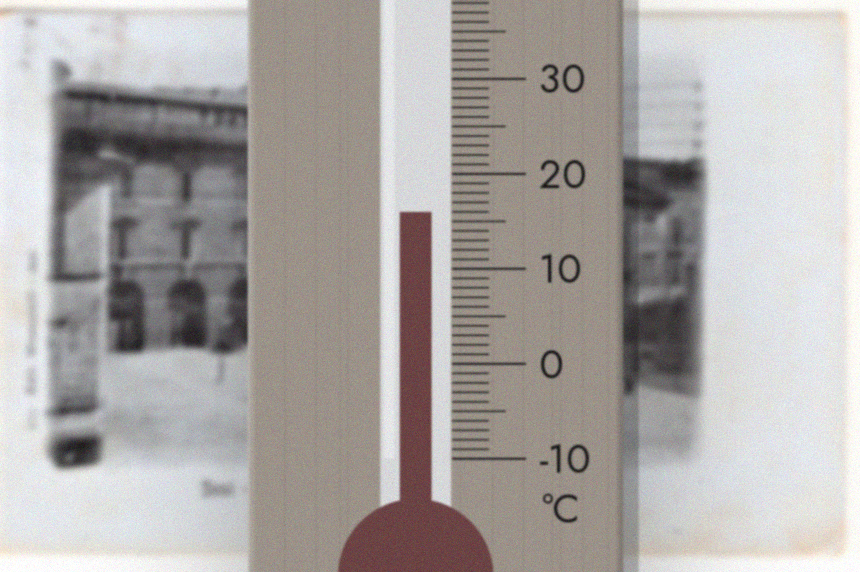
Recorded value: 16,°C
